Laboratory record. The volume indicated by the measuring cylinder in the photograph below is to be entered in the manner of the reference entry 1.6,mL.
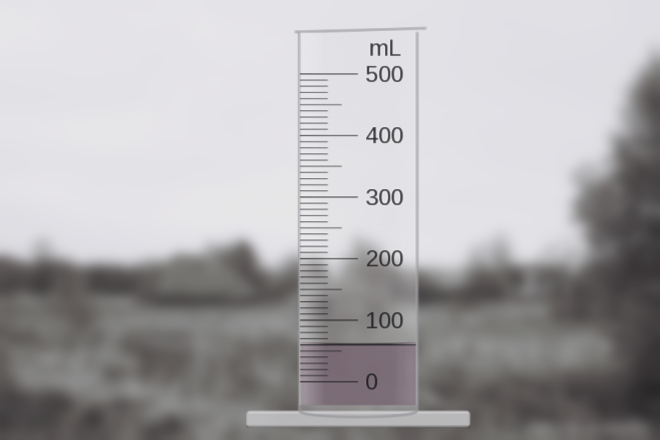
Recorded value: 60,mL
